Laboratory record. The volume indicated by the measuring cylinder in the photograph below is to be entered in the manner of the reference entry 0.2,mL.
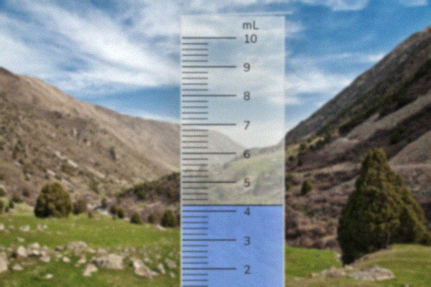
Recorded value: 4.2,mL
